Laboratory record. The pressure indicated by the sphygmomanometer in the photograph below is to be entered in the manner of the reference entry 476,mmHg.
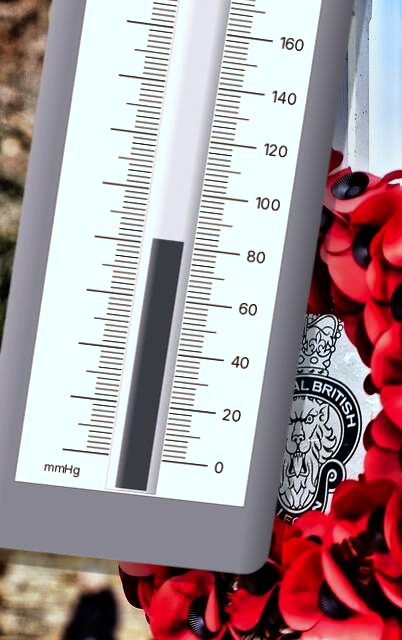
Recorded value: 82,mmHg
